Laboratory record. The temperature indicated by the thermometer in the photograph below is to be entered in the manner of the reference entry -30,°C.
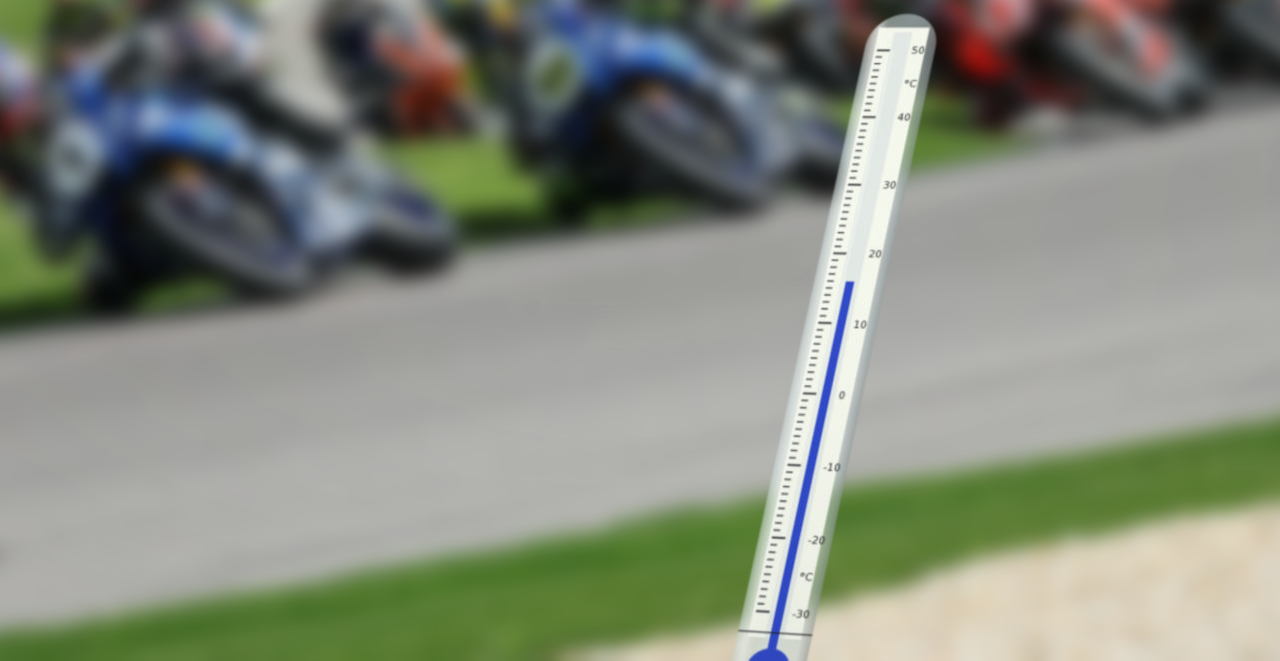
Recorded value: 16,°C
